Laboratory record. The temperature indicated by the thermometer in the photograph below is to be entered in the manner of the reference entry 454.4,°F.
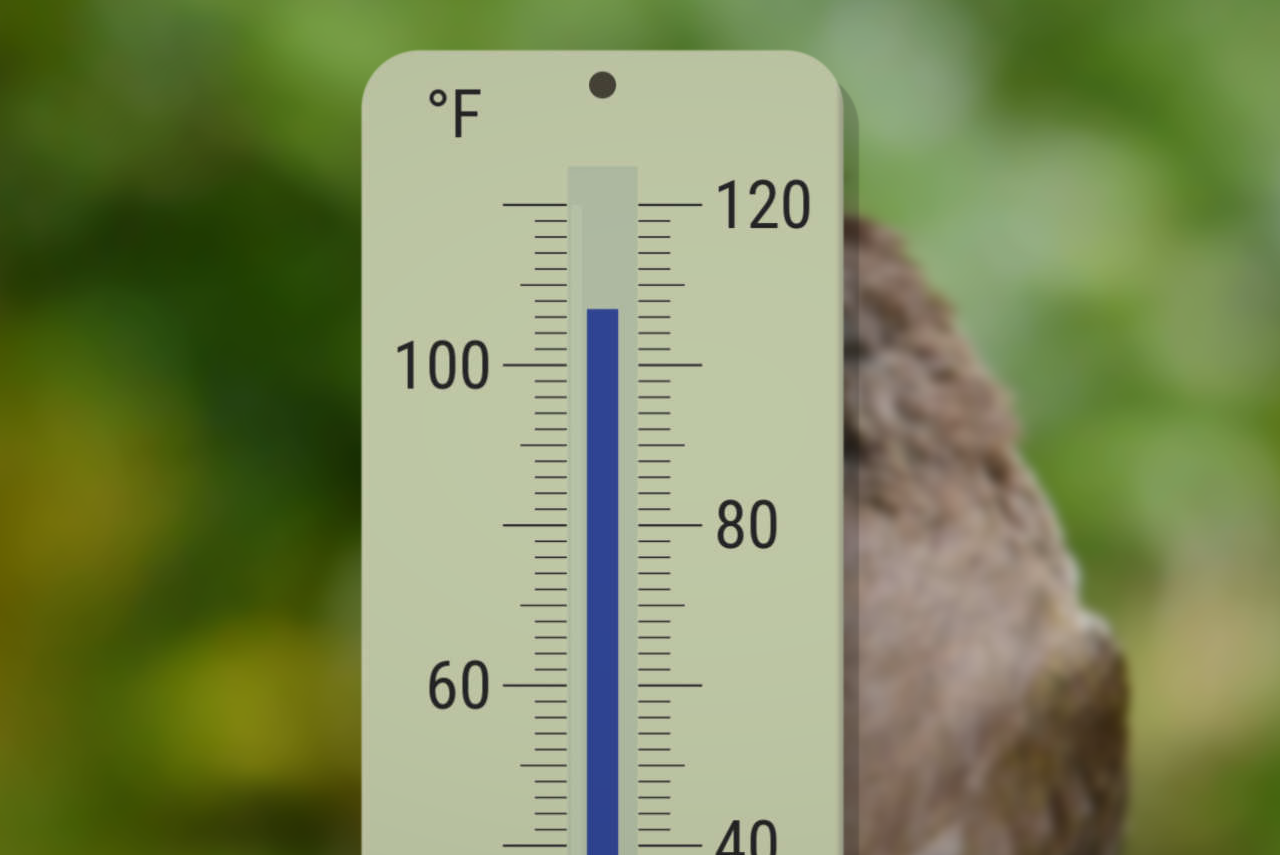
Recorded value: 107,°F
